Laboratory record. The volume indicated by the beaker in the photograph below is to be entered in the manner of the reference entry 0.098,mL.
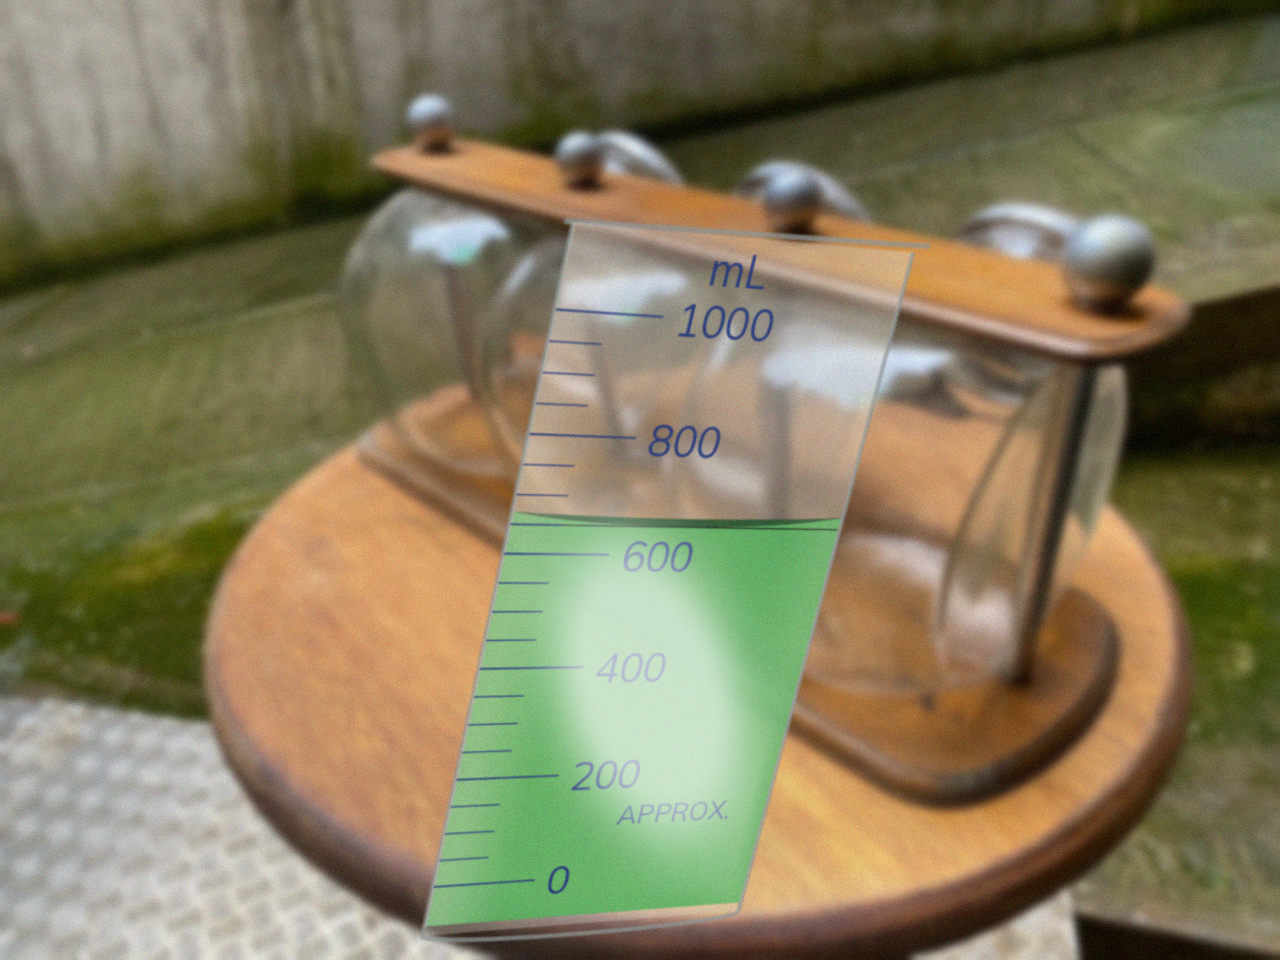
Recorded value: 650,mL
